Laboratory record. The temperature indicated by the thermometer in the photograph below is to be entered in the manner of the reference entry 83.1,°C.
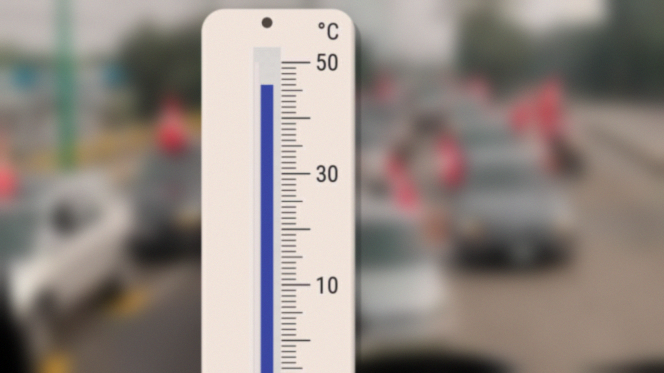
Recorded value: 46,°C
